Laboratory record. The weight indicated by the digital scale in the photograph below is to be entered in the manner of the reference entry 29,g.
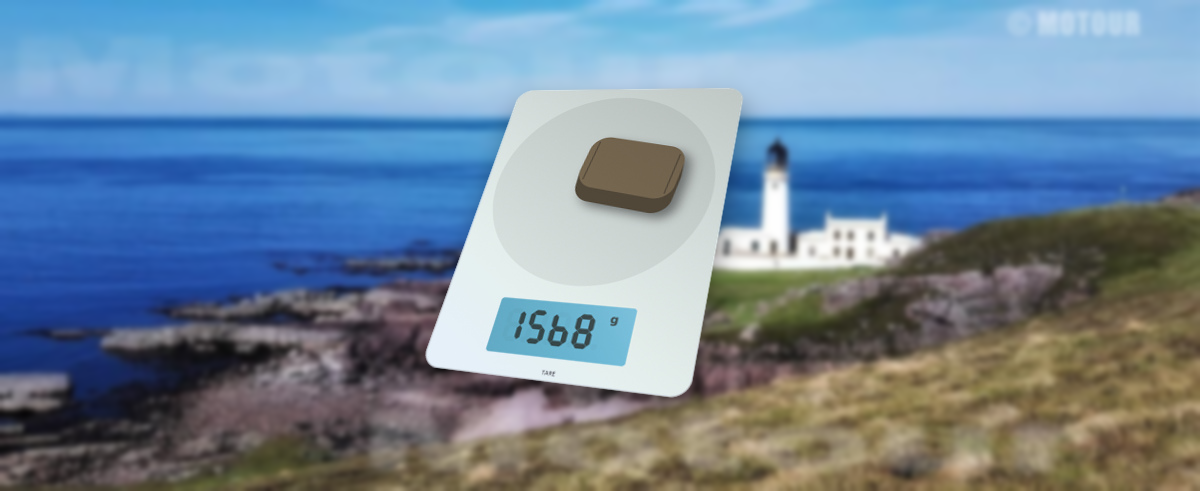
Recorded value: 1568,g
